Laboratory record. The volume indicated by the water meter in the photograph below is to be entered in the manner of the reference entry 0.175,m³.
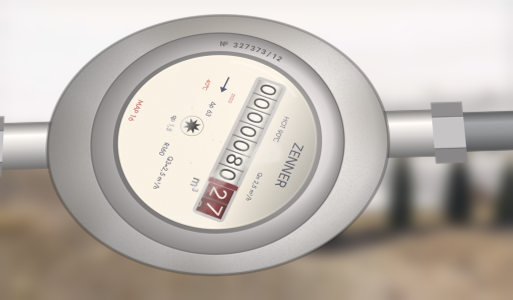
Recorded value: 80.27,m³
